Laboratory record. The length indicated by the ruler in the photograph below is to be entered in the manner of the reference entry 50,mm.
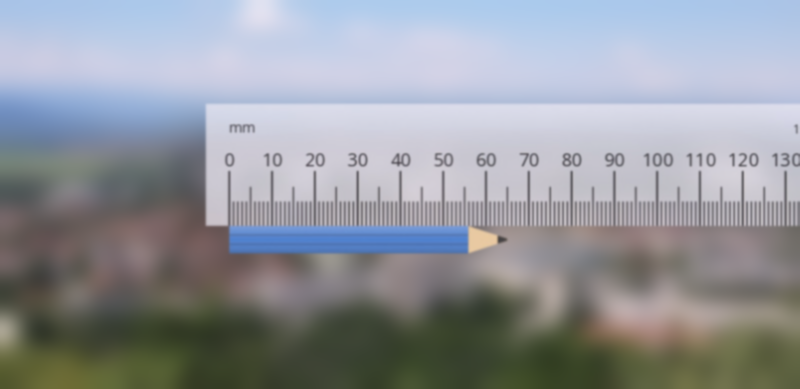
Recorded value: 65,mm
